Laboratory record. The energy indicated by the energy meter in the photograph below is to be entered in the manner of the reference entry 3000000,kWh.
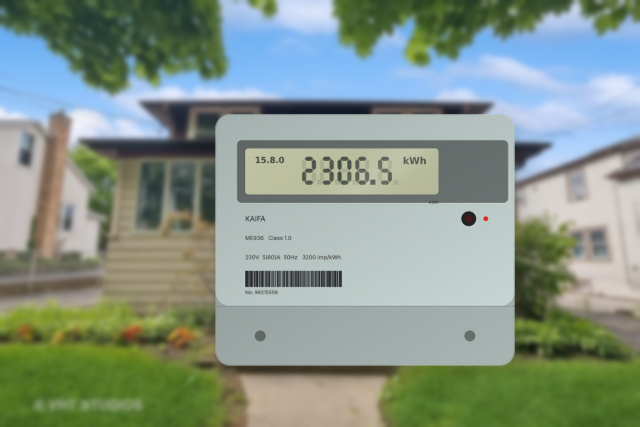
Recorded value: 2306.5,kWh
